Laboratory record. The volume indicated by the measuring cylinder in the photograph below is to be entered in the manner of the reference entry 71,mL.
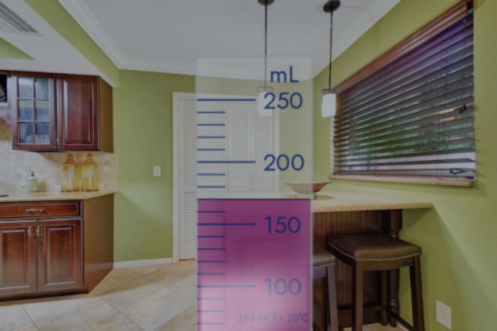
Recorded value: 170,mL
